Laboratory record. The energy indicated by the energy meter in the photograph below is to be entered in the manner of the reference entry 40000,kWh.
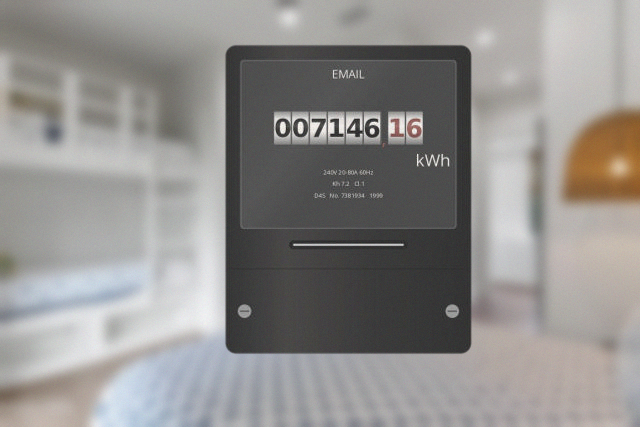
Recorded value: 7146.16,kWh
